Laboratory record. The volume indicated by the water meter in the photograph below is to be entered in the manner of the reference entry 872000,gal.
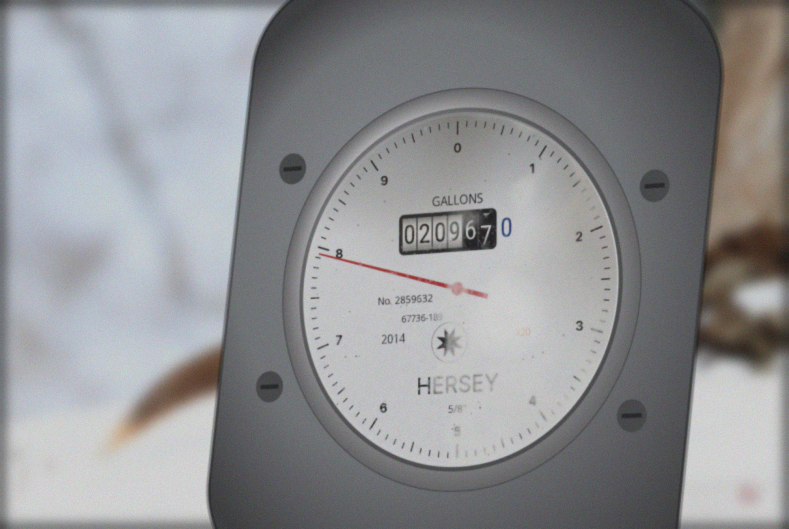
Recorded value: 209667.9,gal
